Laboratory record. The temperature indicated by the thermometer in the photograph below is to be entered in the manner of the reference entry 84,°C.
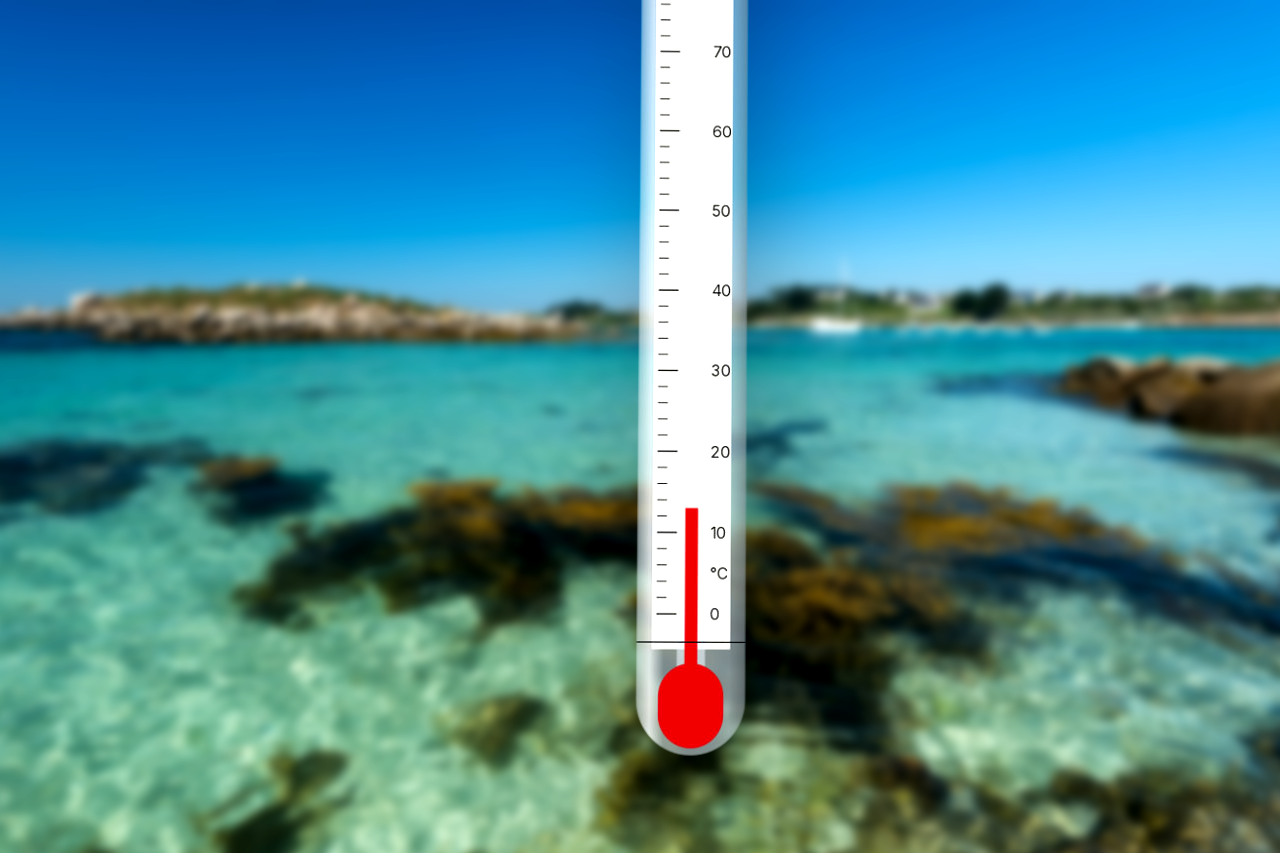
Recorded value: 13,°C
